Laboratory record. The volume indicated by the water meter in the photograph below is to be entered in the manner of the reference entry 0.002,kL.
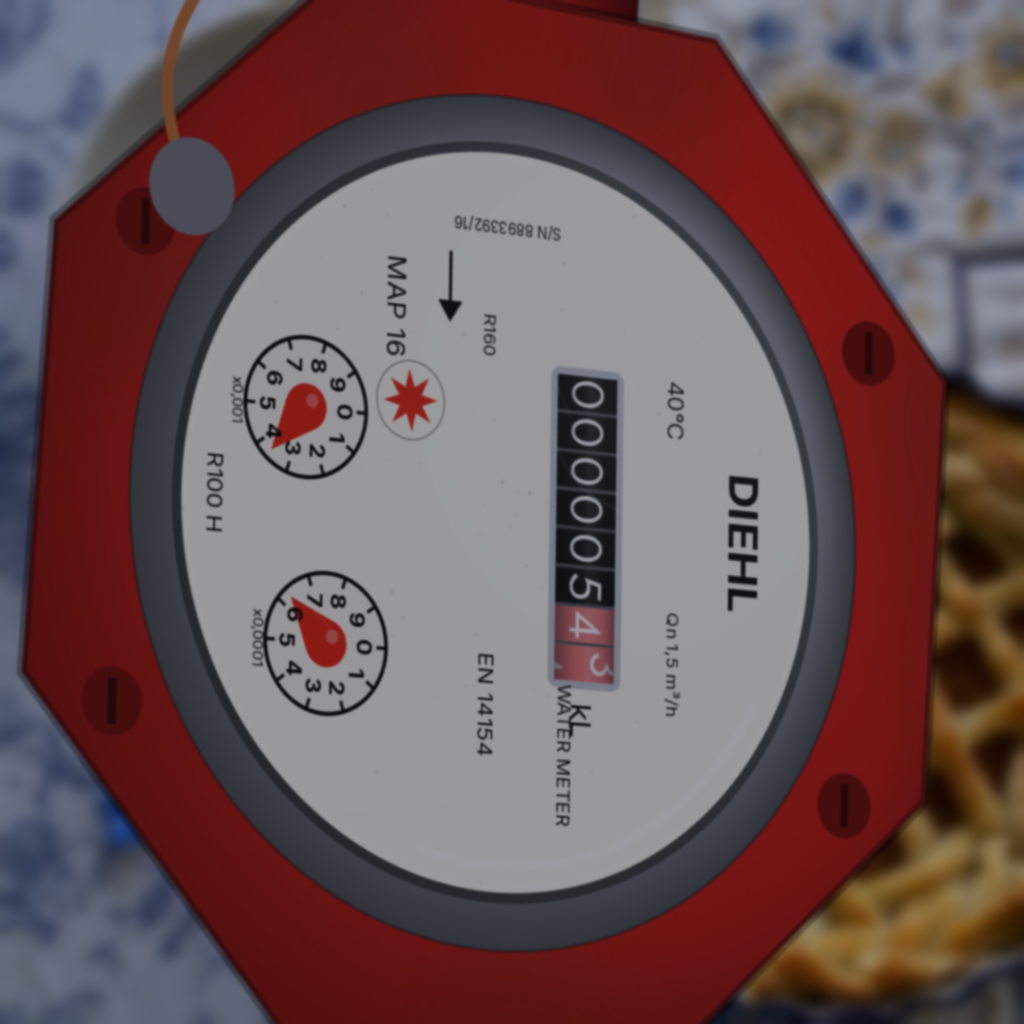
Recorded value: 5.4336,kL
